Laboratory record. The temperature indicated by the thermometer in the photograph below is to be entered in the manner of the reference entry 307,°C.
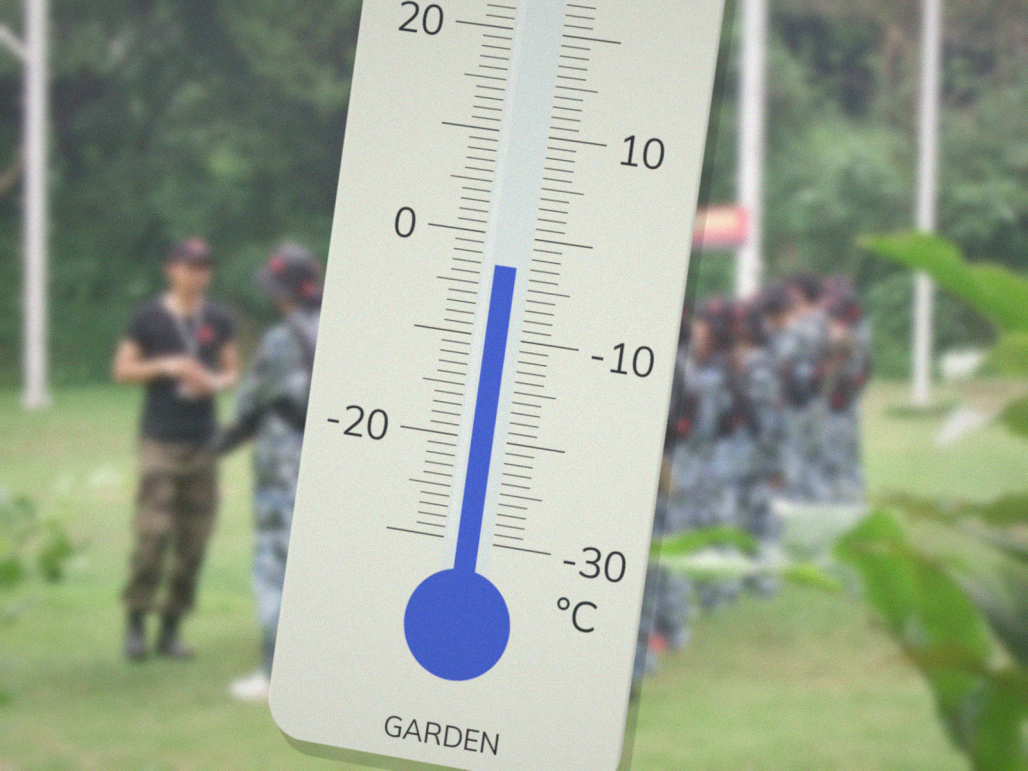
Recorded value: -3,°C
